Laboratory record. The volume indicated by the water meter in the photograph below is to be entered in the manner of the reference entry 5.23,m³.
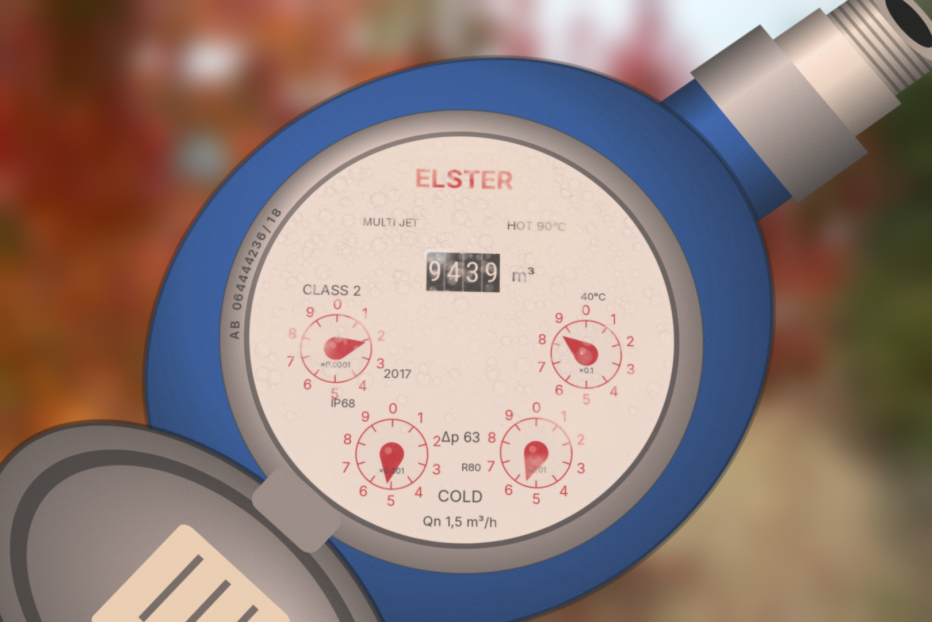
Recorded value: 9439.8552,m³
